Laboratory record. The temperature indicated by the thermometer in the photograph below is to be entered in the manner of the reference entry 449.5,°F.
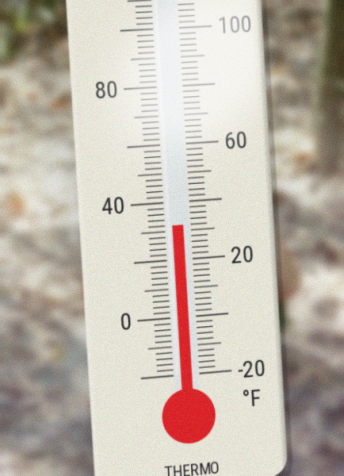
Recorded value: 32,°F
